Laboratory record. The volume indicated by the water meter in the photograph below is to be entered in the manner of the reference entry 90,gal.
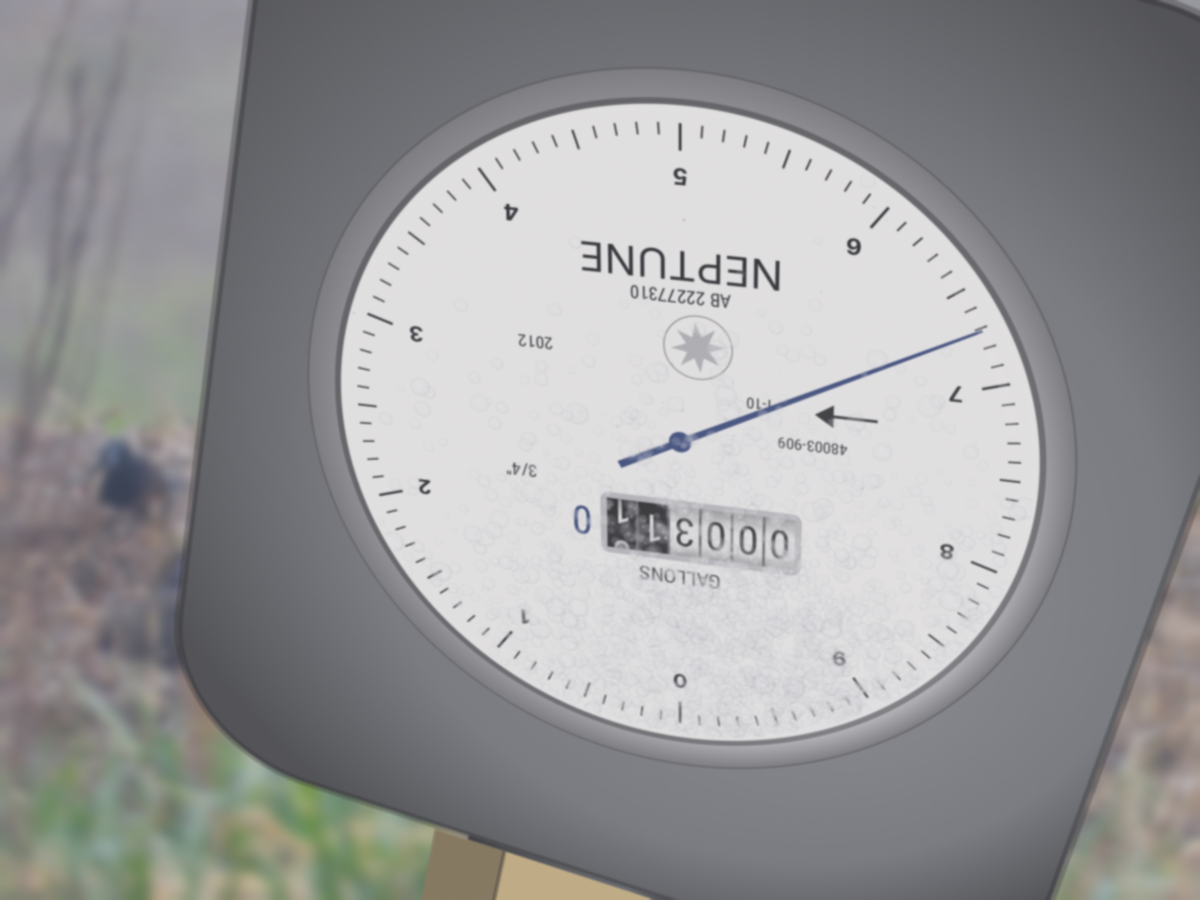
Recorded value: 3106.7,gal
